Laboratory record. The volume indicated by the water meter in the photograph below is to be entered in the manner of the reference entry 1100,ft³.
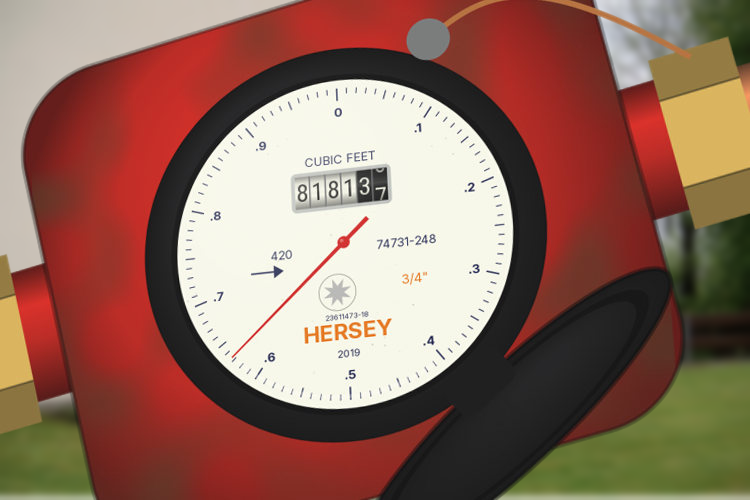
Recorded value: 818136.63,ft³
